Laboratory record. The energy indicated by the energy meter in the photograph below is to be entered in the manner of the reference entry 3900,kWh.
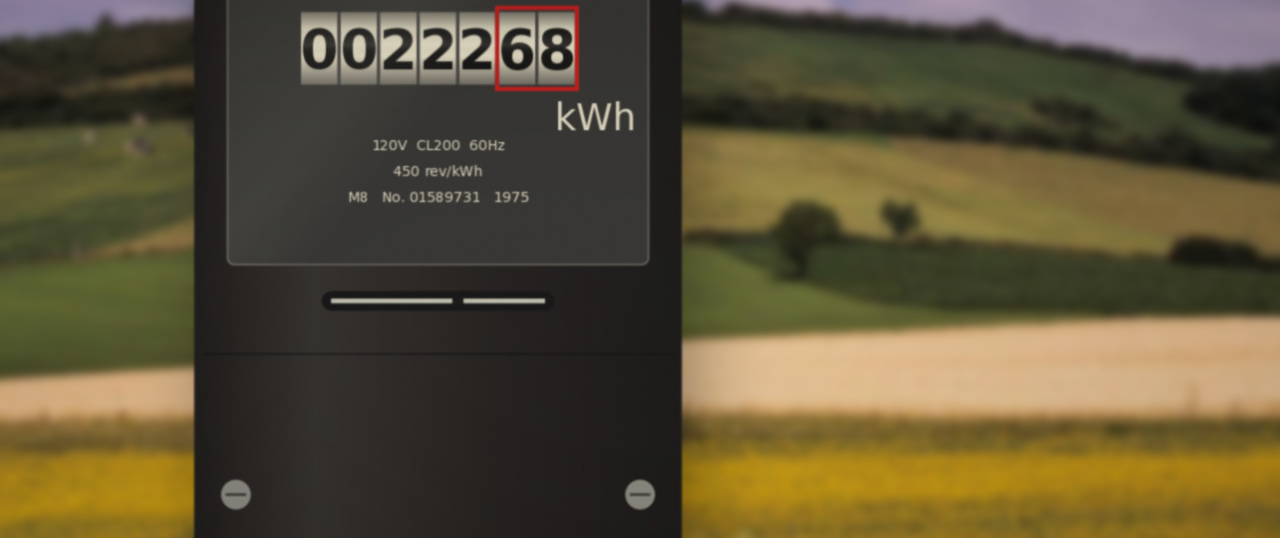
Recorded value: 222.68,kWh
